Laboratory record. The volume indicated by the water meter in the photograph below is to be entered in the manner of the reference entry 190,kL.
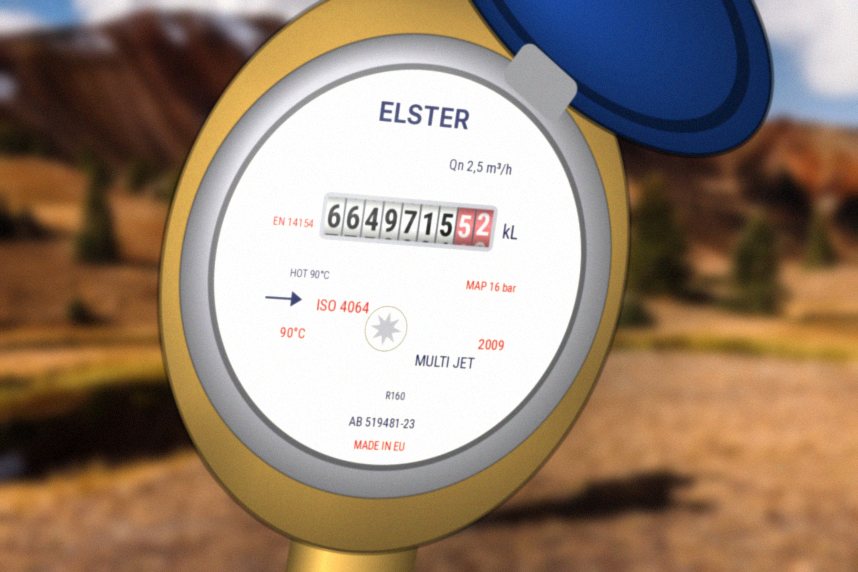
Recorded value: 6649715.52,kL
